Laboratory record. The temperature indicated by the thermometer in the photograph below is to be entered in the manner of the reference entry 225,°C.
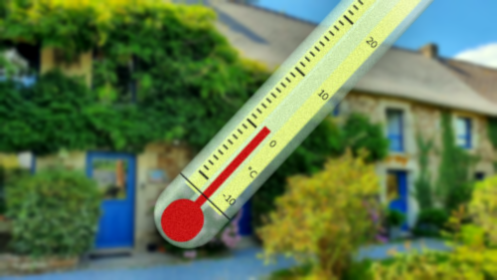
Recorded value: 1,°C
